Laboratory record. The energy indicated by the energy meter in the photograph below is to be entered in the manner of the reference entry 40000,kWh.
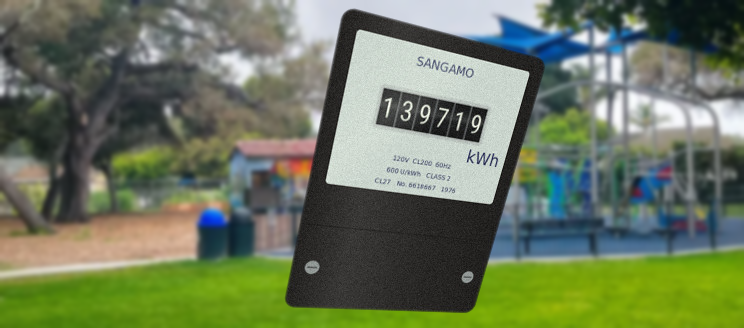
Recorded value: 139719,kWh
